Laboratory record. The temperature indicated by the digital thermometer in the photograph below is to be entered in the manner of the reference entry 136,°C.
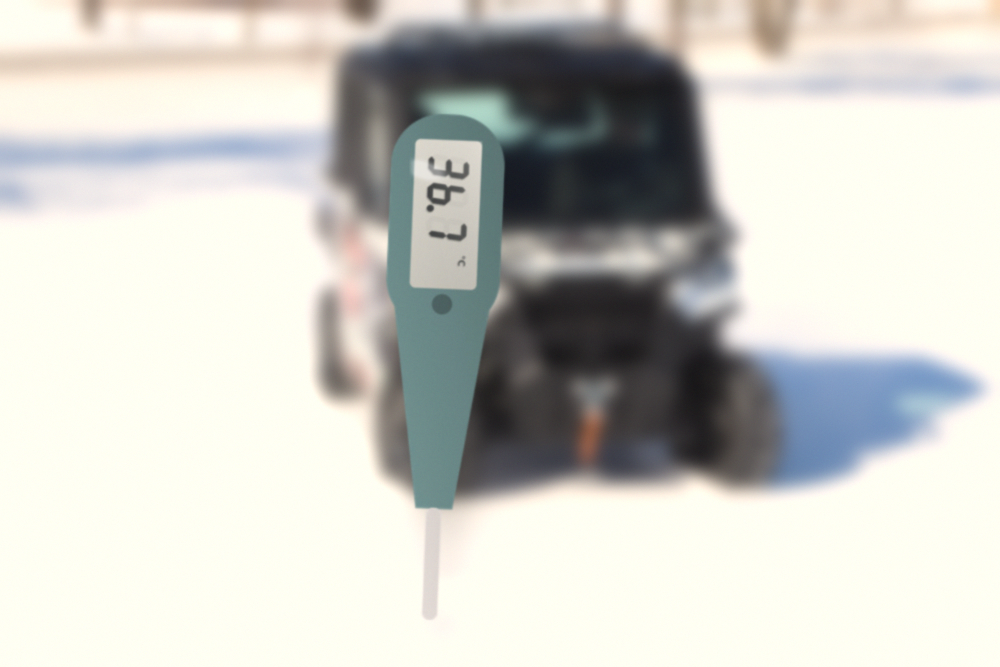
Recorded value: 36.7,°C
